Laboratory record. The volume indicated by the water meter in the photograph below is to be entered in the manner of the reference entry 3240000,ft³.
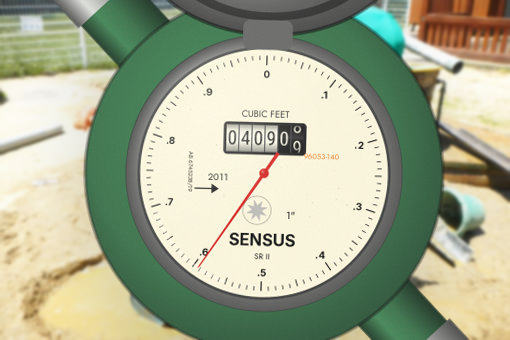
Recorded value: 40908.59,ft³
